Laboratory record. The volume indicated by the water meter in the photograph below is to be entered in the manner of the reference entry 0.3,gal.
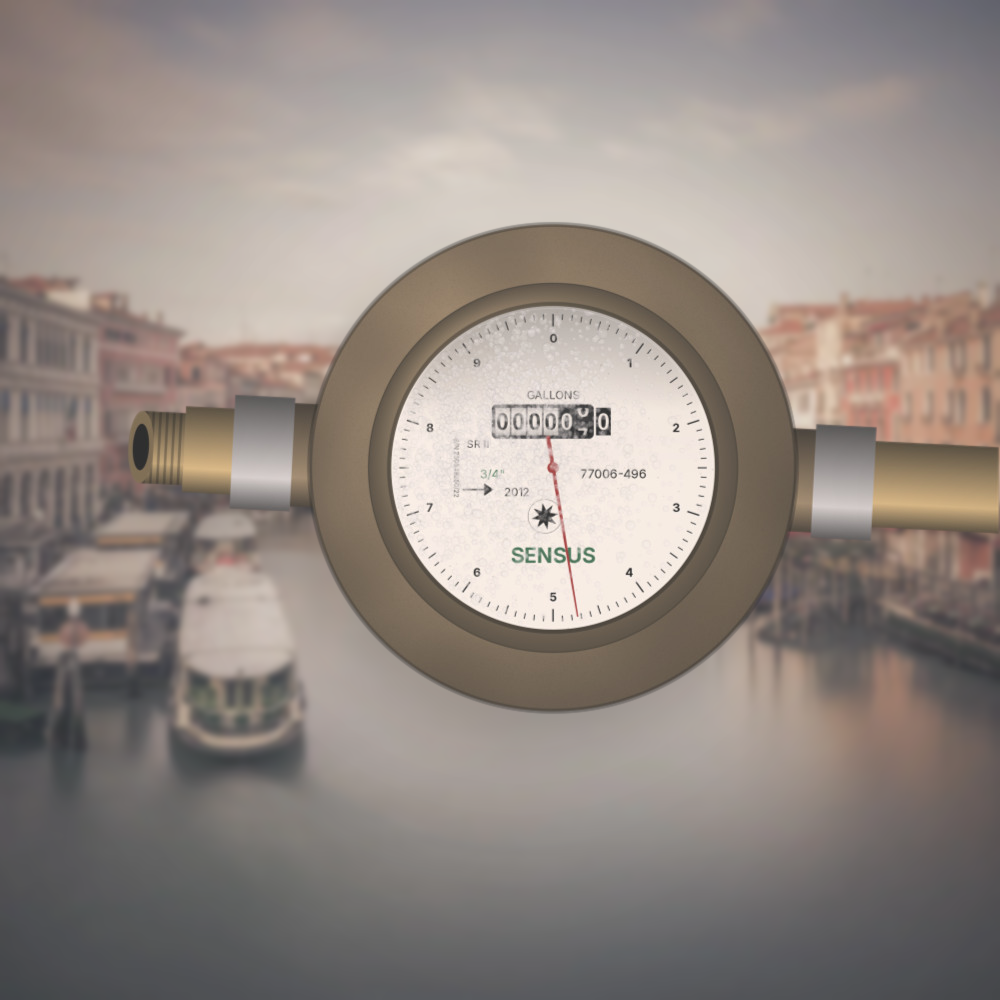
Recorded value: 64.7,gal
